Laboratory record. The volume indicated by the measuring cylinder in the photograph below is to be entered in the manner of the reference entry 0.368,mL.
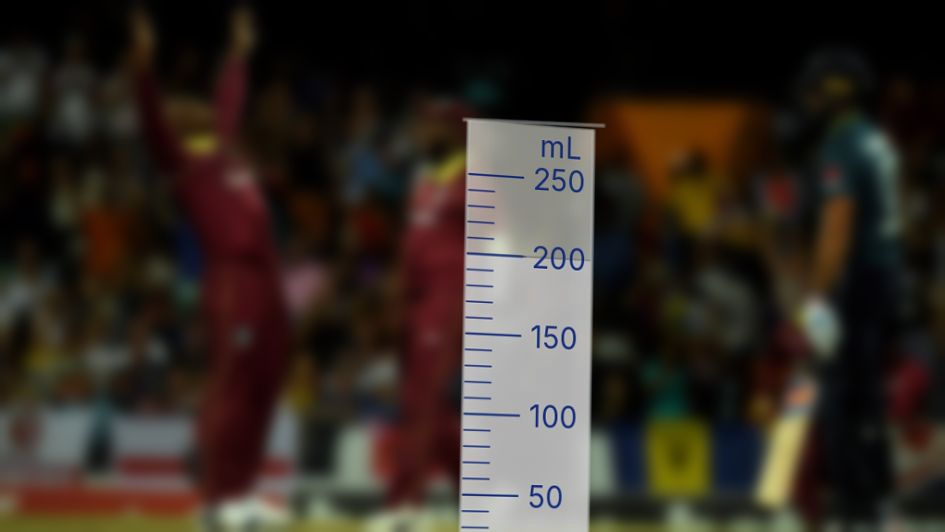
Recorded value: 200,mL
